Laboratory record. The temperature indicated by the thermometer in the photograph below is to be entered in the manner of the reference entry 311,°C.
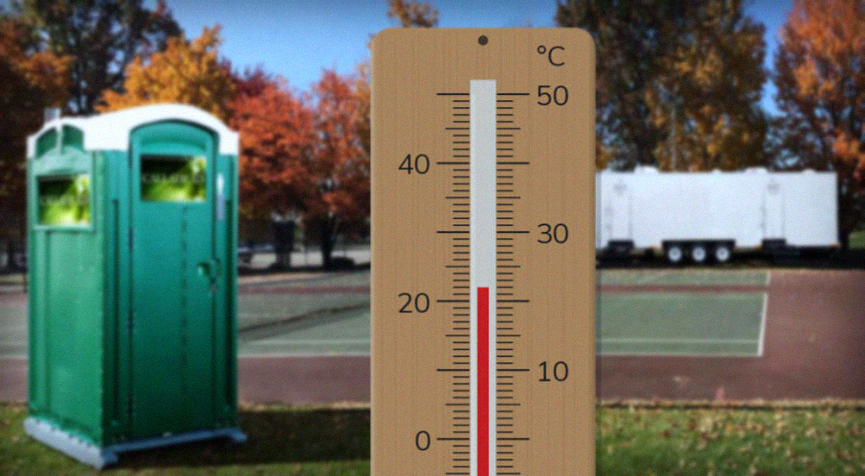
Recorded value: 22,°C
